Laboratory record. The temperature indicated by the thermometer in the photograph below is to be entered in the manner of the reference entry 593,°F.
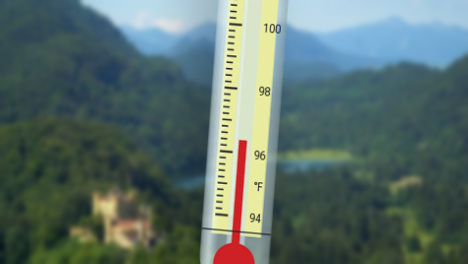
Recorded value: 96.4,°F
